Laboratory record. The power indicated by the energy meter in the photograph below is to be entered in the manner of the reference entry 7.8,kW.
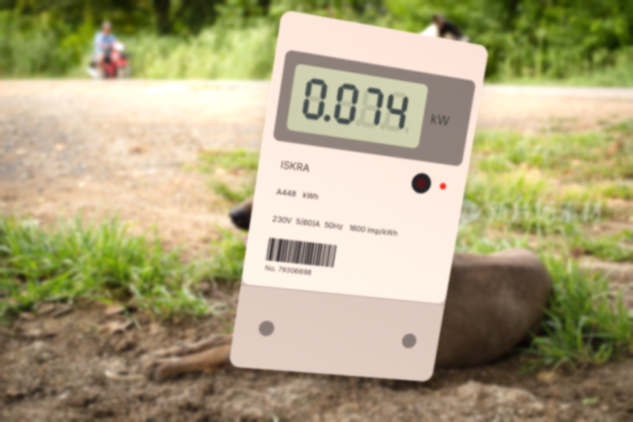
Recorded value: 0.074,kW
